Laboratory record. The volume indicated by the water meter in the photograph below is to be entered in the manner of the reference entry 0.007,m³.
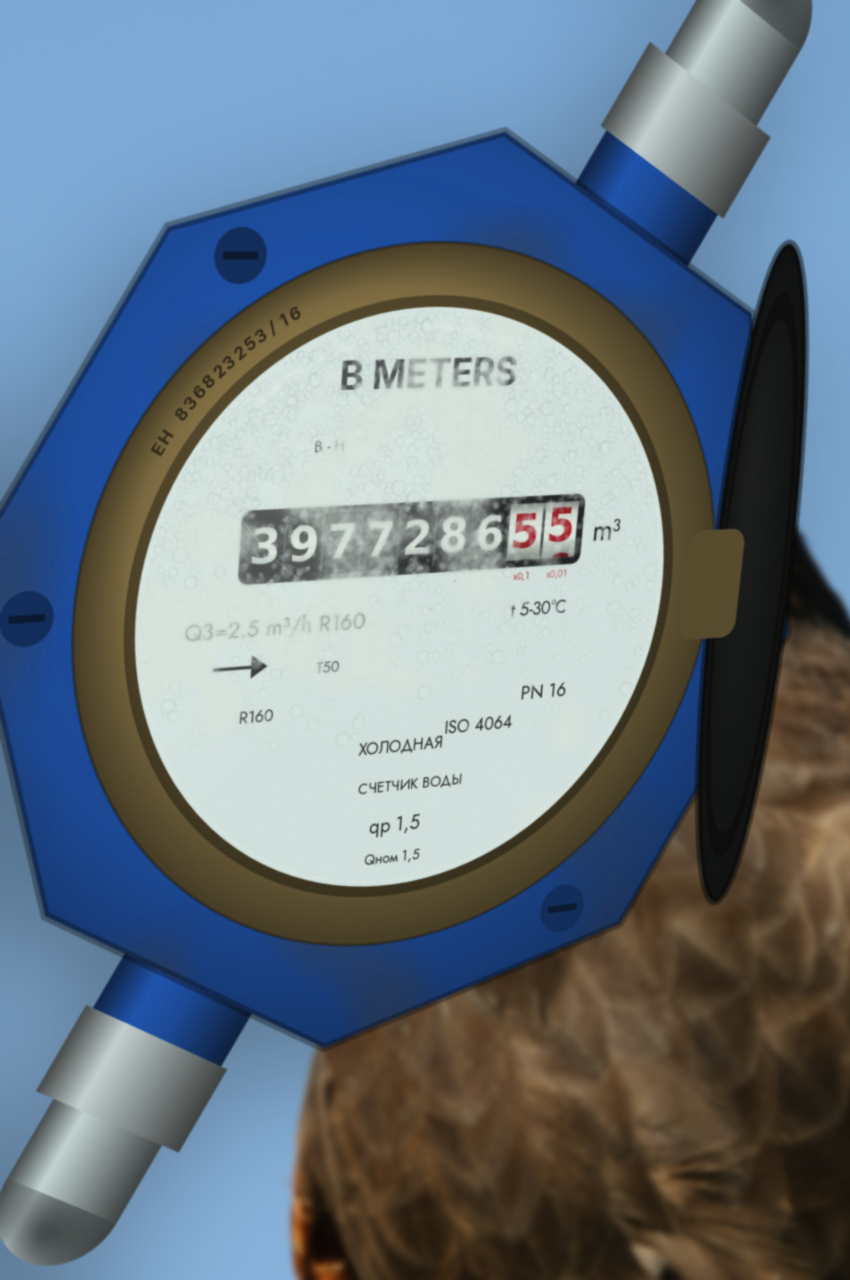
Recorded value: 3977286.55,m³
